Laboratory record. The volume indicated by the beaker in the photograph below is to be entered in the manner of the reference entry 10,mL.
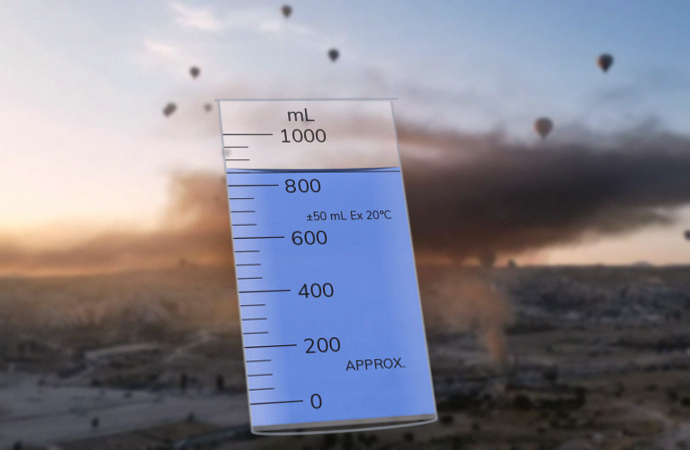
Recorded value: 850,mL
